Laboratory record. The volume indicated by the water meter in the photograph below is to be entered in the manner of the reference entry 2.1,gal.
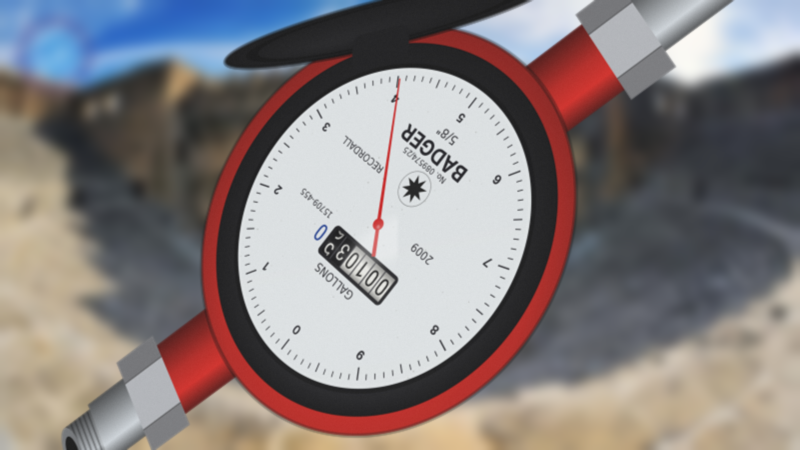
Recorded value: 10354.0,gal
